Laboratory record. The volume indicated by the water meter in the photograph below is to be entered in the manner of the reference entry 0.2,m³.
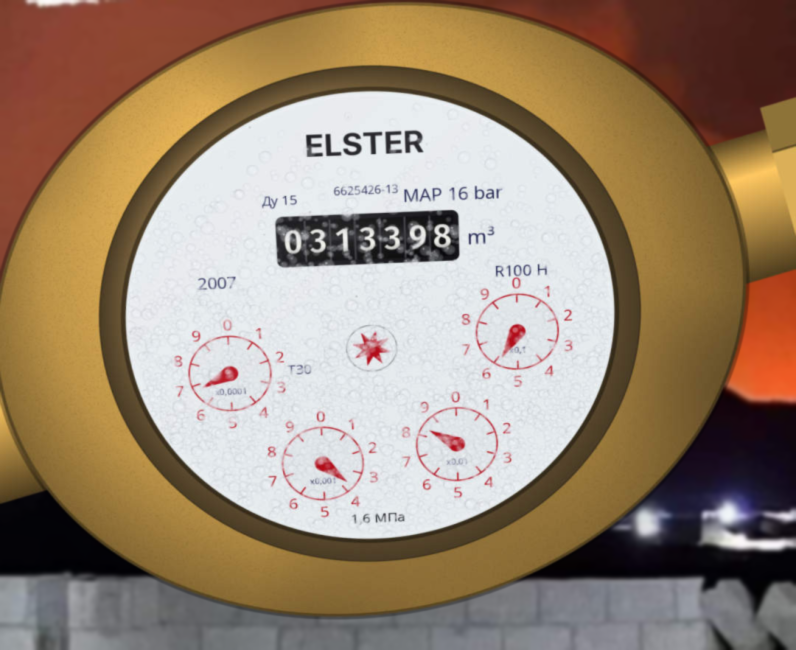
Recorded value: 313398.5836,m³
